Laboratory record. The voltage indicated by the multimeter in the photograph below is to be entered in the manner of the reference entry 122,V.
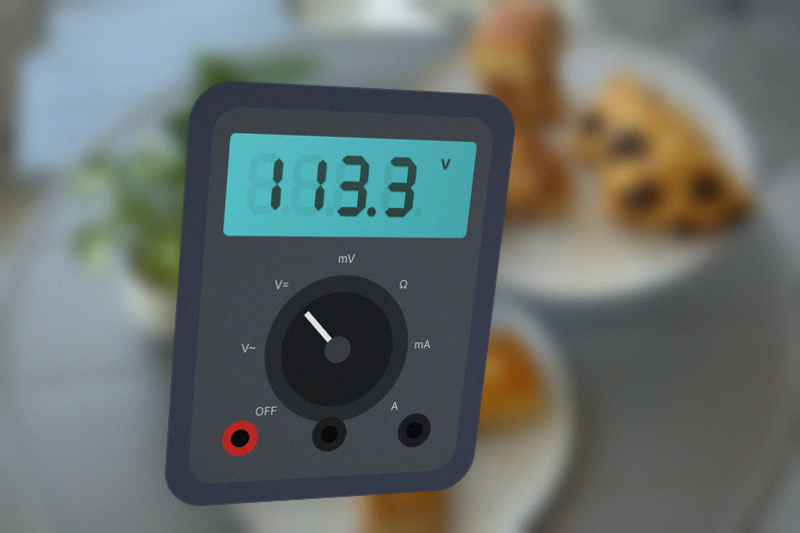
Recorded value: 113.3,V
